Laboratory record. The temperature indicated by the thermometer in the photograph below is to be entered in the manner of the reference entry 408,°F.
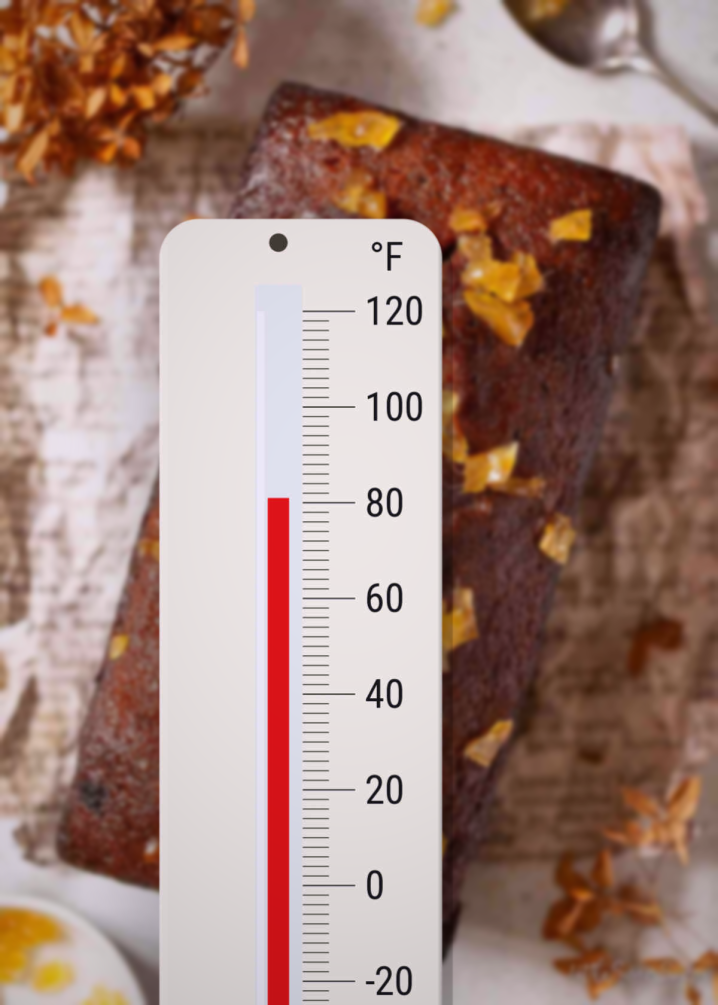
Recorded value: 81,°F
